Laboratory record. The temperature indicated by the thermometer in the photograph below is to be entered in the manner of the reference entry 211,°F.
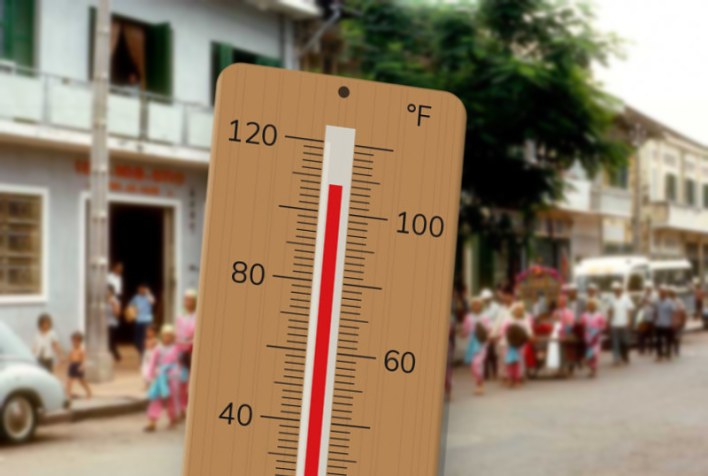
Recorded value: 108,°F
